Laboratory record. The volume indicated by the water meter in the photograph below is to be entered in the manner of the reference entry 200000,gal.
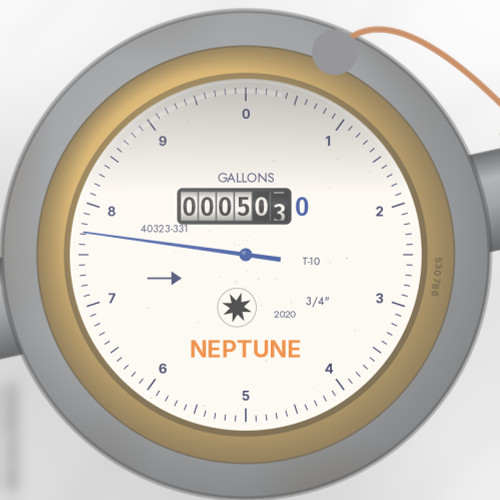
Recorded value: 5027.7,gal
